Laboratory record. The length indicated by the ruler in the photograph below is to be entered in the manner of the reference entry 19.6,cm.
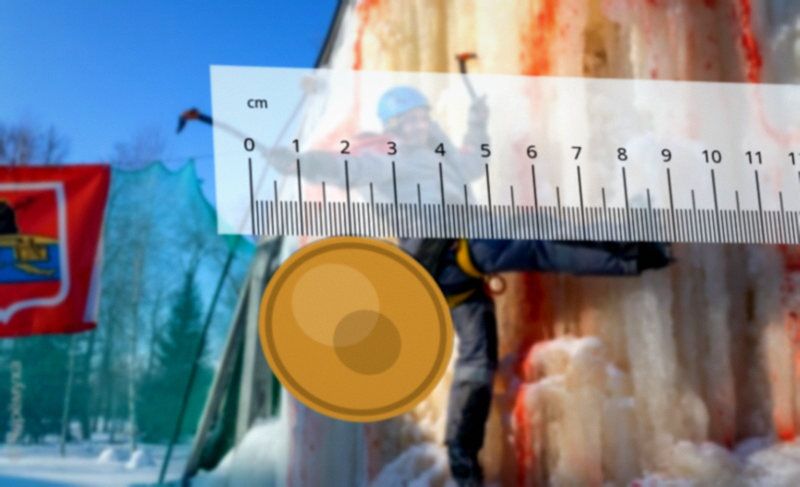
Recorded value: 4,cm
